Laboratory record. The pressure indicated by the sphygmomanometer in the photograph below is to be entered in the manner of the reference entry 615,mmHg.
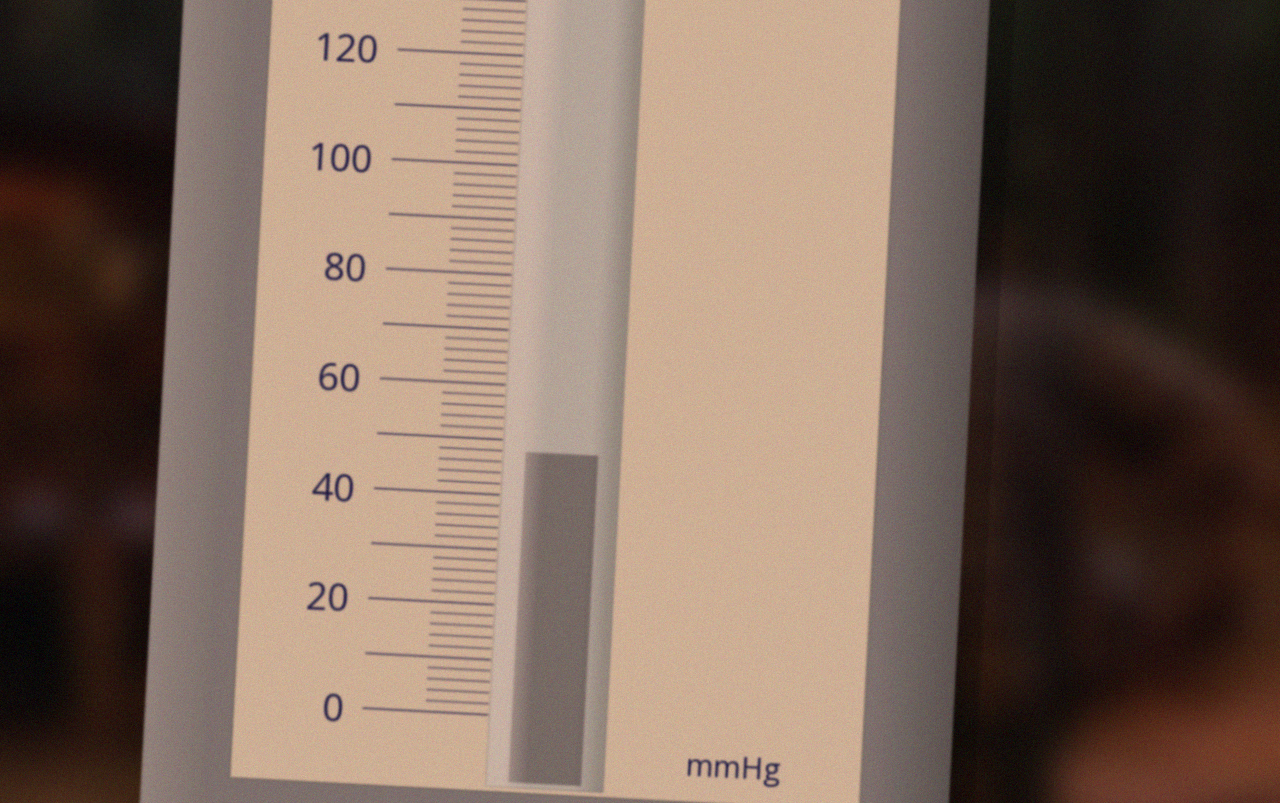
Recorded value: 48,mmHg
